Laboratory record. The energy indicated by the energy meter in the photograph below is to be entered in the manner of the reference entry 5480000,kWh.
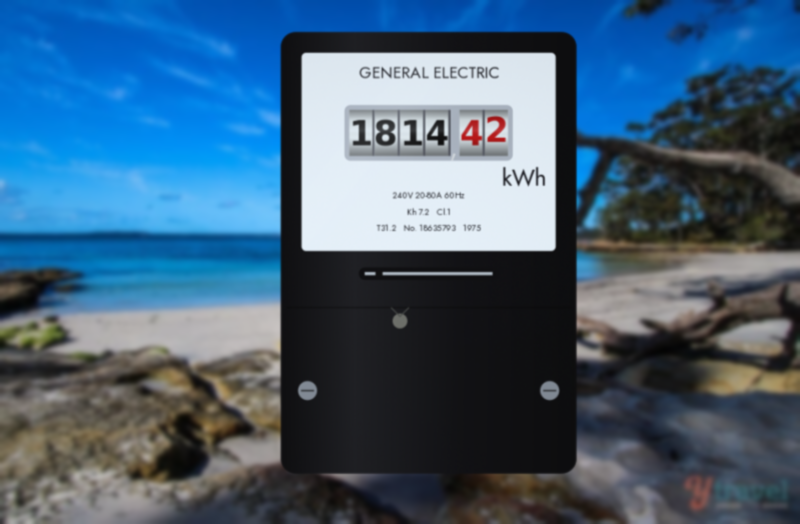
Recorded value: 1814.42,kWh
